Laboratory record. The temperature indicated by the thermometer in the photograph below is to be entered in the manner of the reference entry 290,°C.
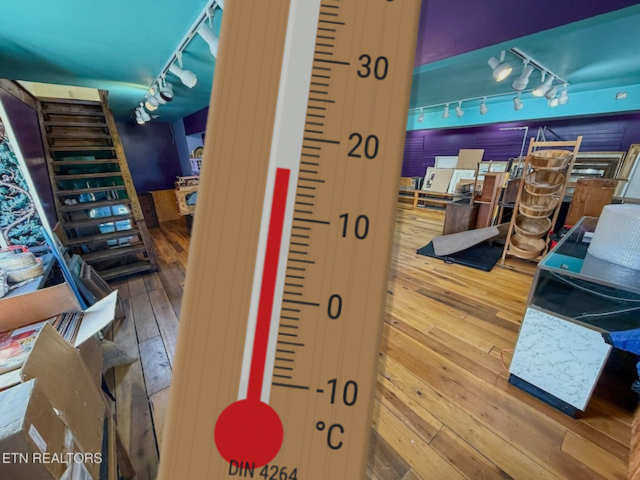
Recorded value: 16,°C
